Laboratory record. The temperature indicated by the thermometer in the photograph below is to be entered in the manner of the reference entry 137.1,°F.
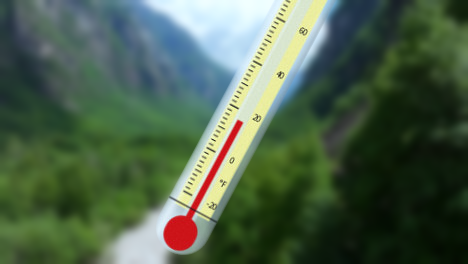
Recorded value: 16,°F
